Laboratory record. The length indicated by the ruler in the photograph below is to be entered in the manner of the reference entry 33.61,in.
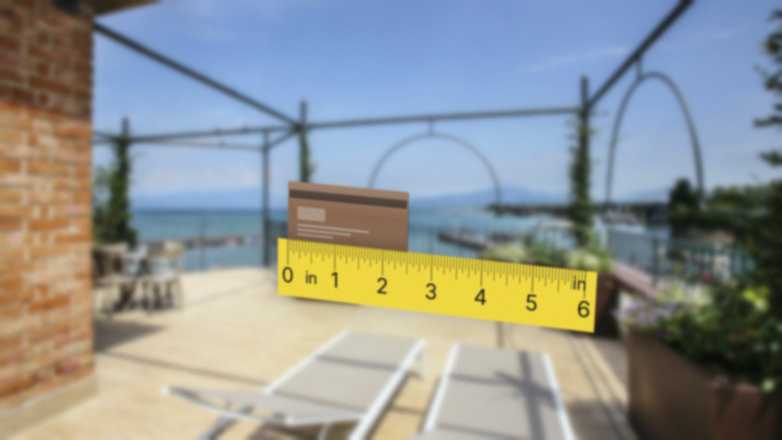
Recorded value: 2.5,in
